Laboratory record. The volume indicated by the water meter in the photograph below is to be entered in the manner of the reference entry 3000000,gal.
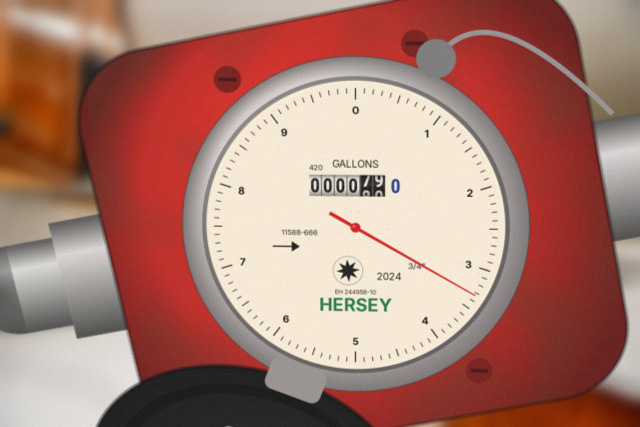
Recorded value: 793.3,gal
